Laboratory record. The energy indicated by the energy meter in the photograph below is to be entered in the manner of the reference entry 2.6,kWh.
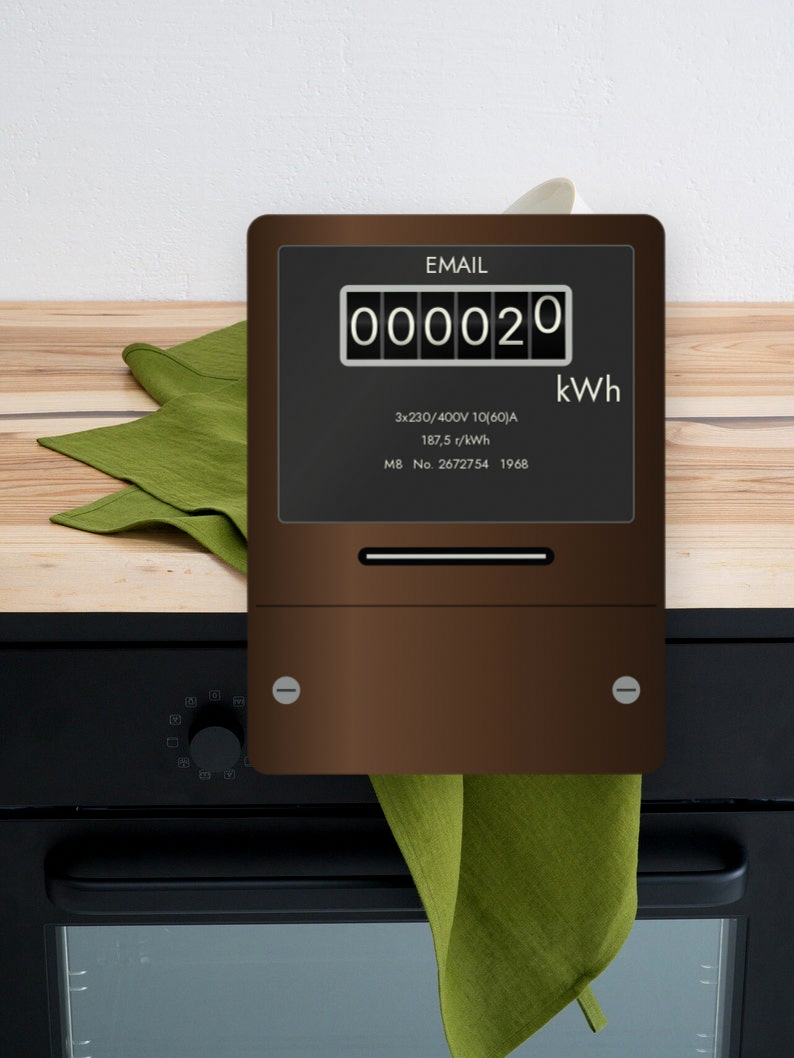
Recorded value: 20,kWh
